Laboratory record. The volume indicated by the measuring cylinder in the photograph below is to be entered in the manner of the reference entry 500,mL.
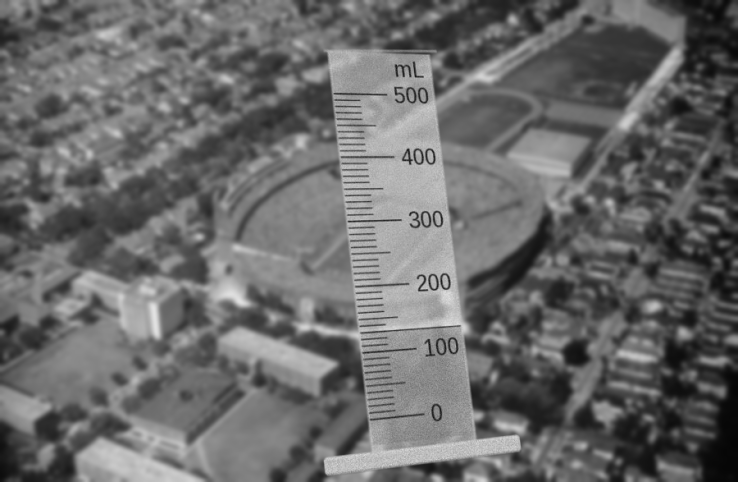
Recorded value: 130,mL
